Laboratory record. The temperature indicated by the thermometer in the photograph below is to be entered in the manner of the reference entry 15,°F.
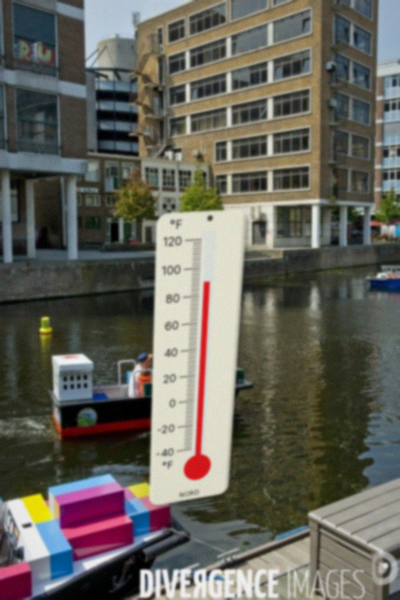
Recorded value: 90,°F
